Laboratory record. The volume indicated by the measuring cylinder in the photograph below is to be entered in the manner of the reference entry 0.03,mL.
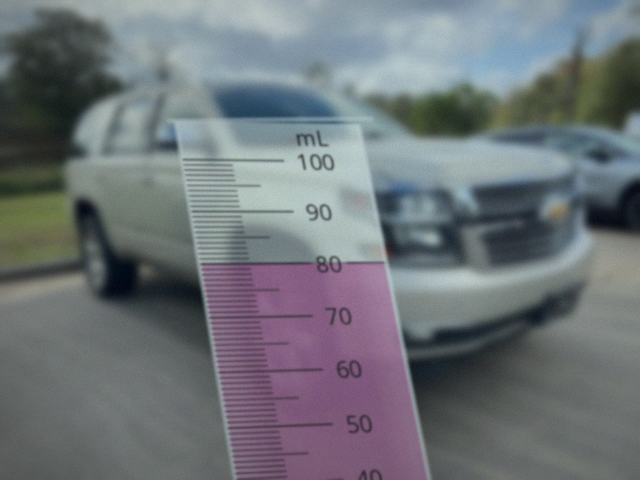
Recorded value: 80,mL
